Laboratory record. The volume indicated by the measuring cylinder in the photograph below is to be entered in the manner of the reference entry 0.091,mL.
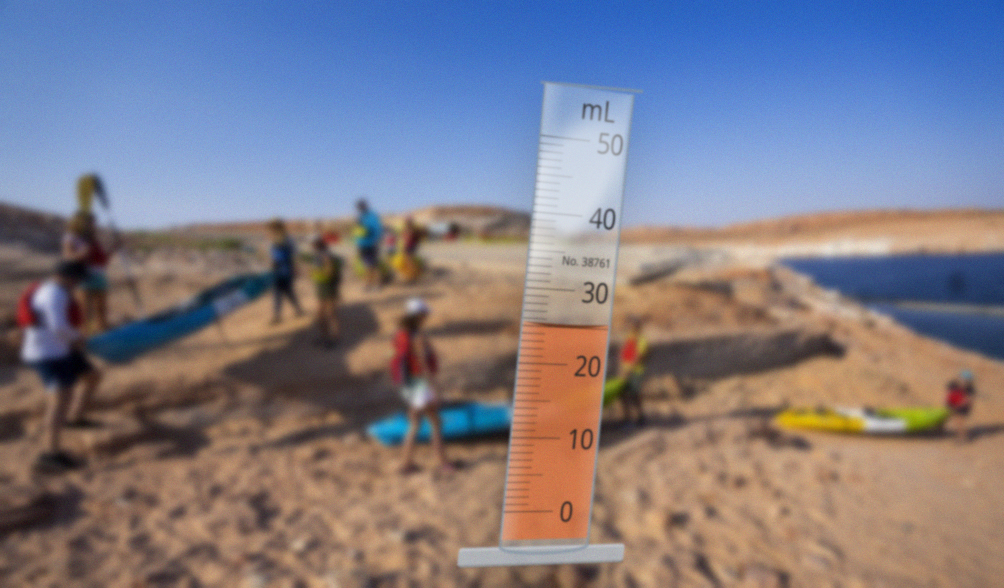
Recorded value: 25,mL
